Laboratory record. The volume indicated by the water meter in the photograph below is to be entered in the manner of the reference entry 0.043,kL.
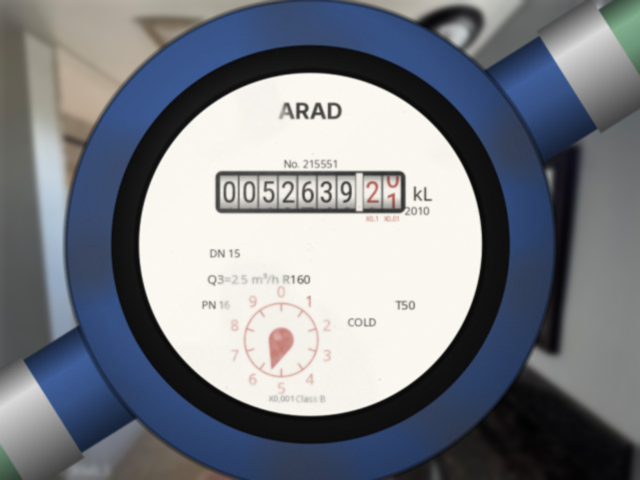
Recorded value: 52639.205,kL
